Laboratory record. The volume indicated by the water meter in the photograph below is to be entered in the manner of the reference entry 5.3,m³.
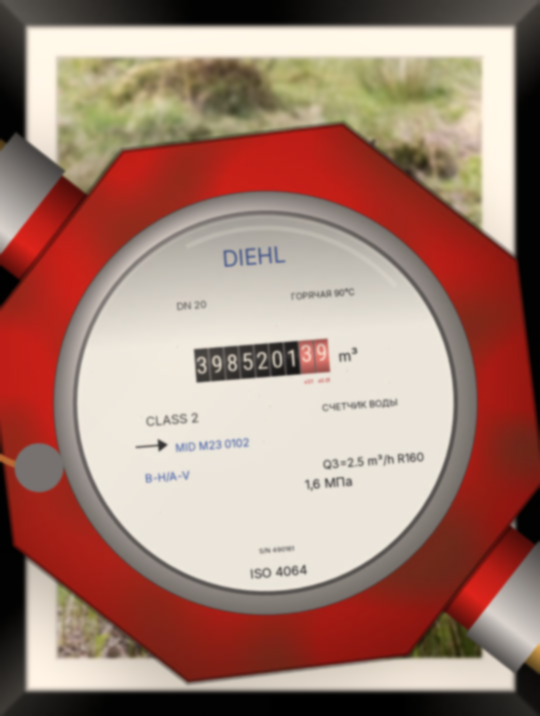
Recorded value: 3985201.39,m³
